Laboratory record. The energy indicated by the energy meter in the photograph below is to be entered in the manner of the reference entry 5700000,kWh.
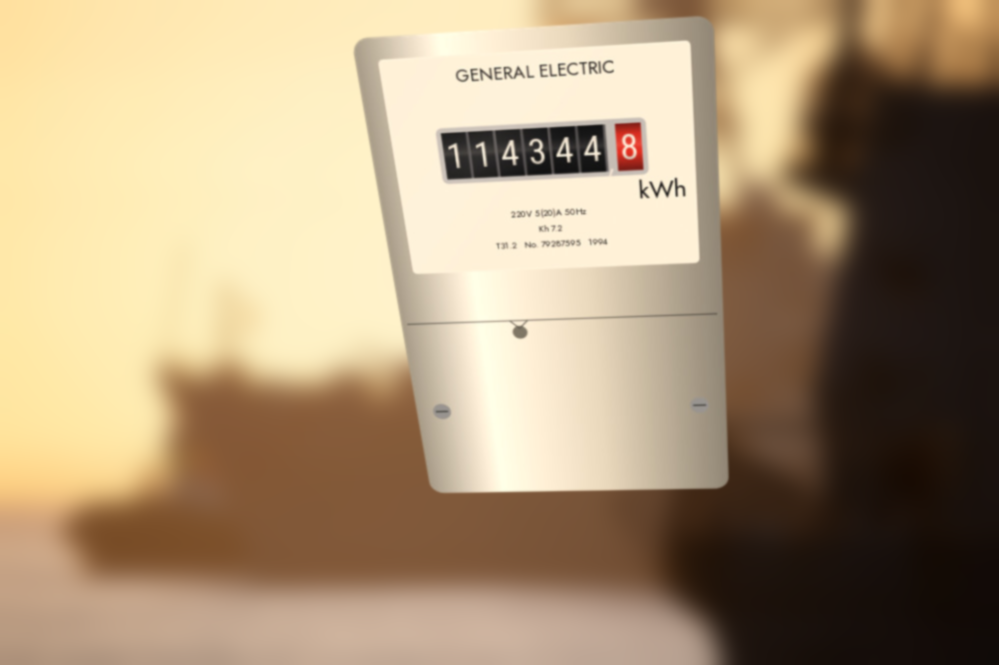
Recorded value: 114344.8,kWh
